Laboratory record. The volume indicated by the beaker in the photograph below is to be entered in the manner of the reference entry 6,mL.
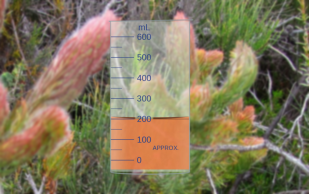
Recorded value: 200,mL
